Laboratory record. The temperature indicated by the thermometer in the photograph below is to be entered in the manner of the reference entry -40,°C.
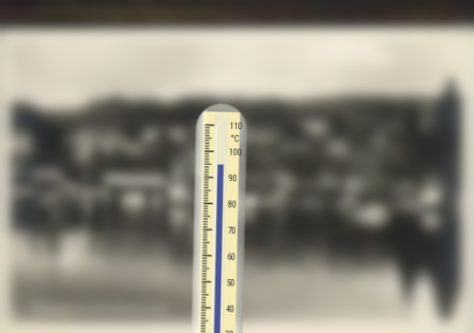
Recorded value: 95,°C
